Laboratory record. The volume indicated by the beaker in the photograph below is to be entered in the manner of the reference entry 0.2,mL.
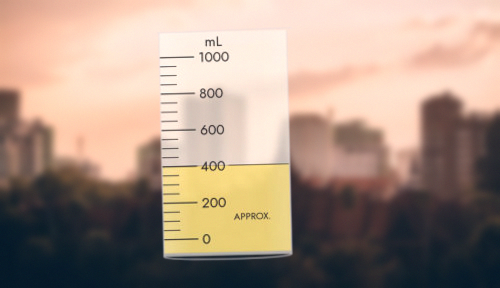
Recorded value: 400,mL
